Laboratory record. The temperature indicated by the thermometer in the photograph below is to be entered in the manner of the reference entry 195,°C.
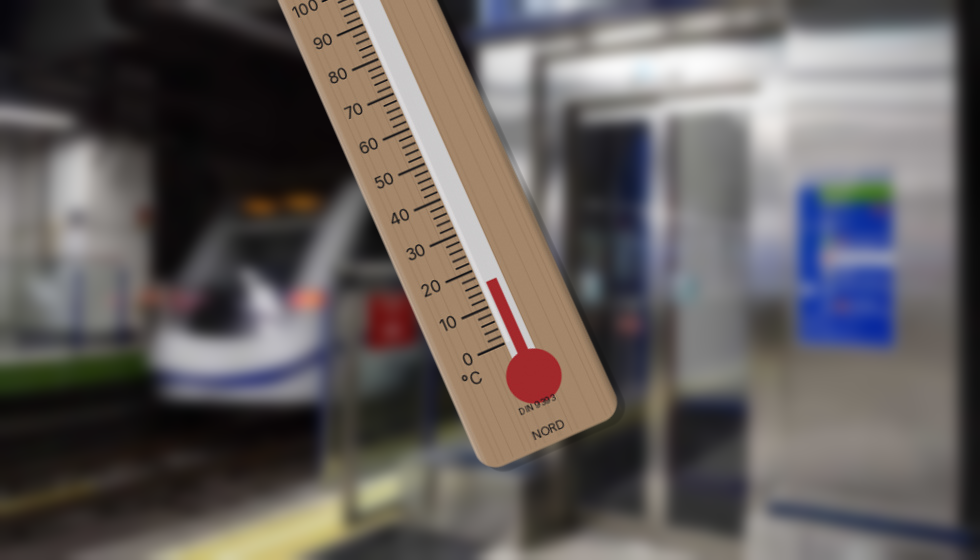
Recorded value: 16,°C
